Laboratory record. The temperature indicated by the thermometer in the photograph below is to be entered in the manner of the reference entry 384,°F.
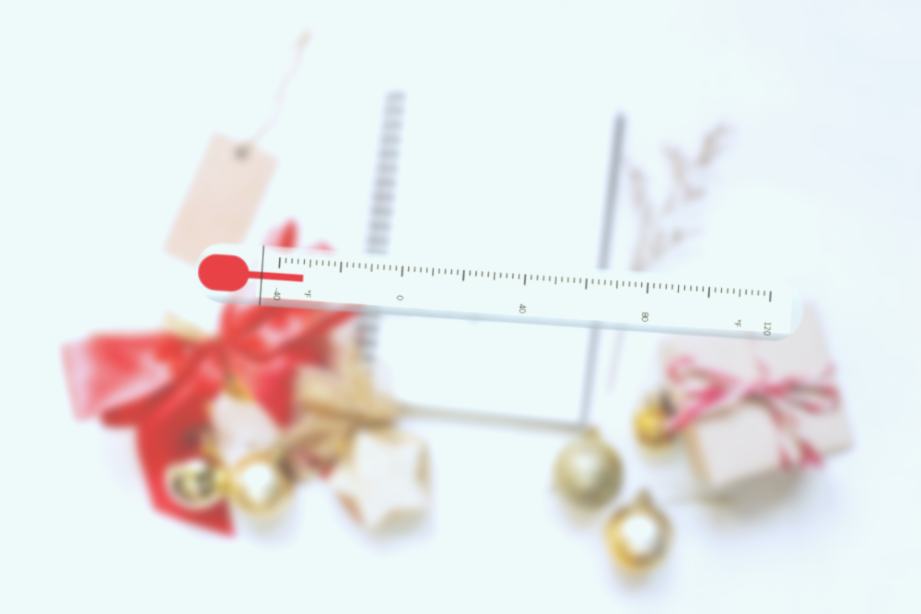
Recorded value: -32,°F
